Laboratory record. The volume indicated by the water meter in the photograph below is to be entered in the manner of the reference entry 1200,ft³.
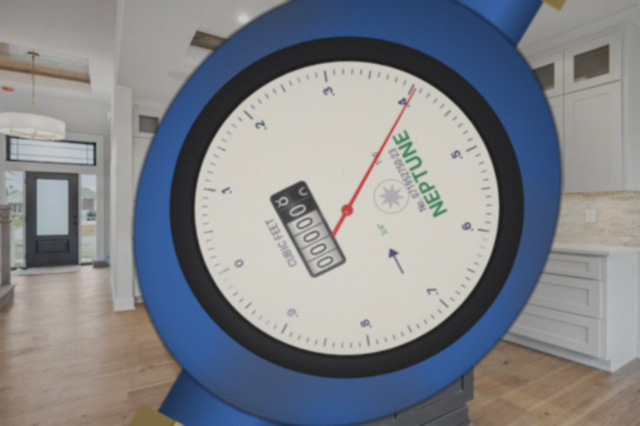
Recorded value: 8.40,ft³
